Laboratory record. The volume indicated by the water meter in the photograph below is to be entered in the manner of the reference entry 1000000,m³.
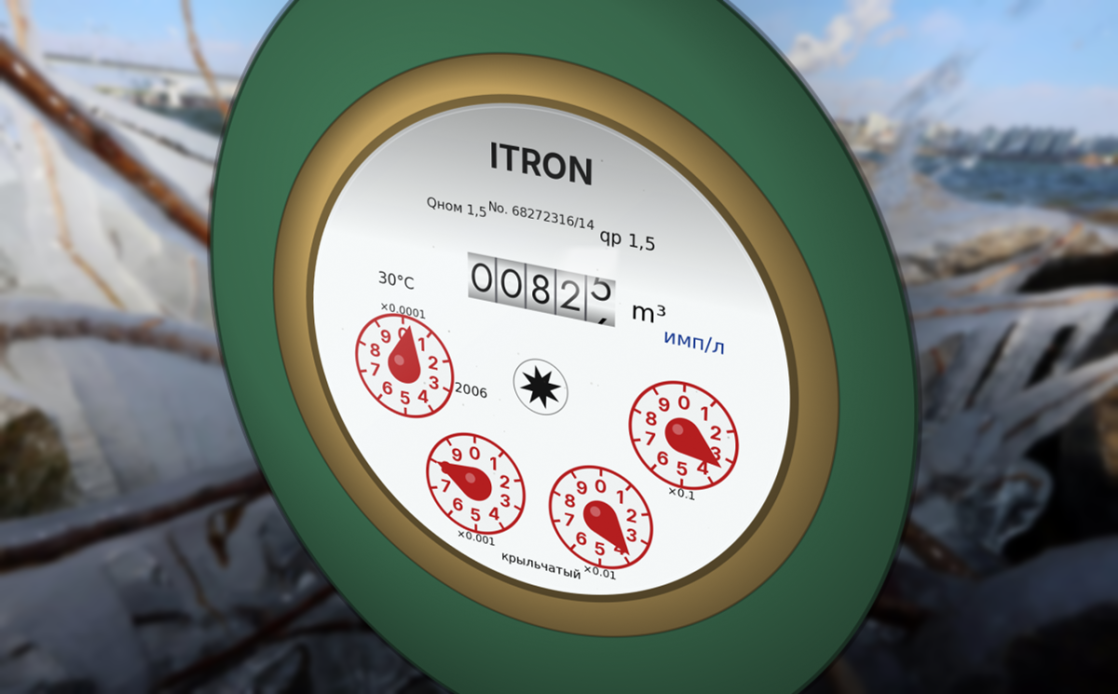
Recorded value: 825.3380,m³
